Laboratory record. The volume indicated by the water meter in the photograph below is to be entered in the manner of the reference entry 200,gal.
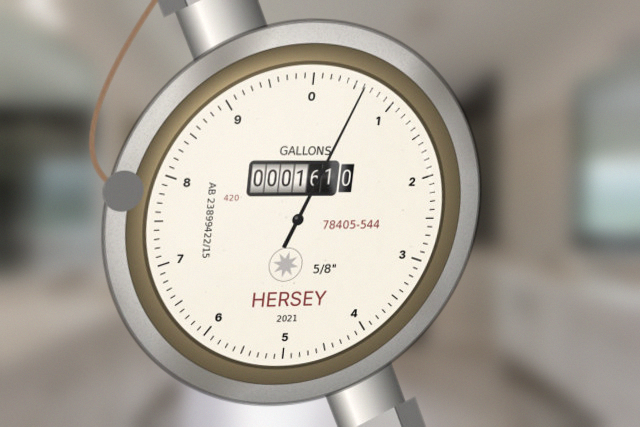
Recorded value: 1610.6,gal
